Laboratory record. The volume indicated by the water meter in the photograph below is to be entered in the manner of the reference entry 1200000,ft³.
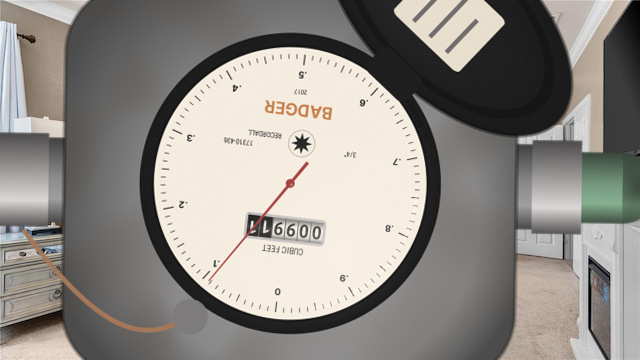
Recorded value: 9911.09,ft³
